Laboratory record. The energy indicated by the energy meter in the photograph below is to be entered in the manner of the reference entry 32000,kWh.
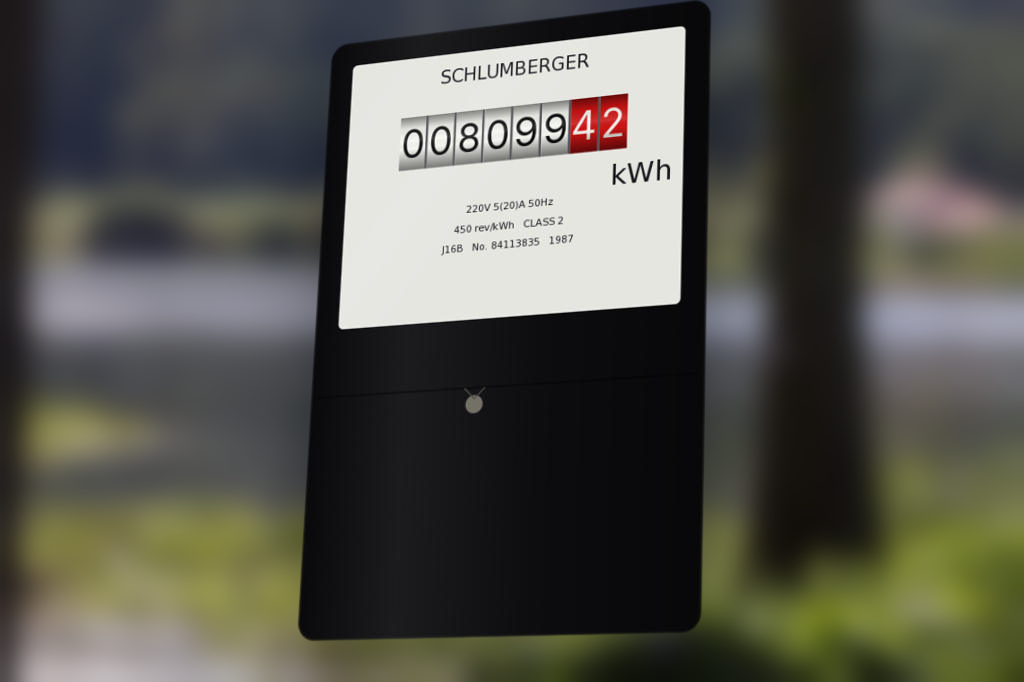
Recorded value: 8099.42,kWh
